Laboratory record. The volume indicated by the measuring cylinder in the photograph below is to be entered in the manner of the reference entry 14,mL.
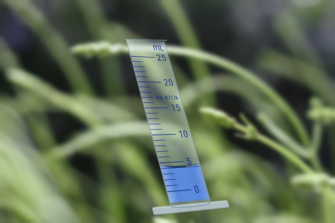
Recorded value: 4,mL
